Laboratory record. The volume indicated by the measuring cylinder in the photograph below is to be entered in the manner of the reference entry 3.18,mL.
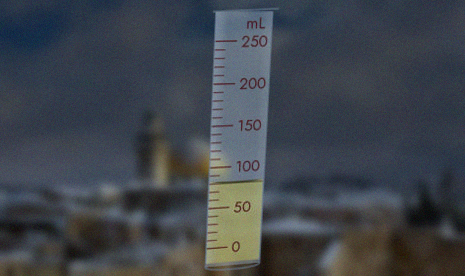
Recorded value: 80,mL
